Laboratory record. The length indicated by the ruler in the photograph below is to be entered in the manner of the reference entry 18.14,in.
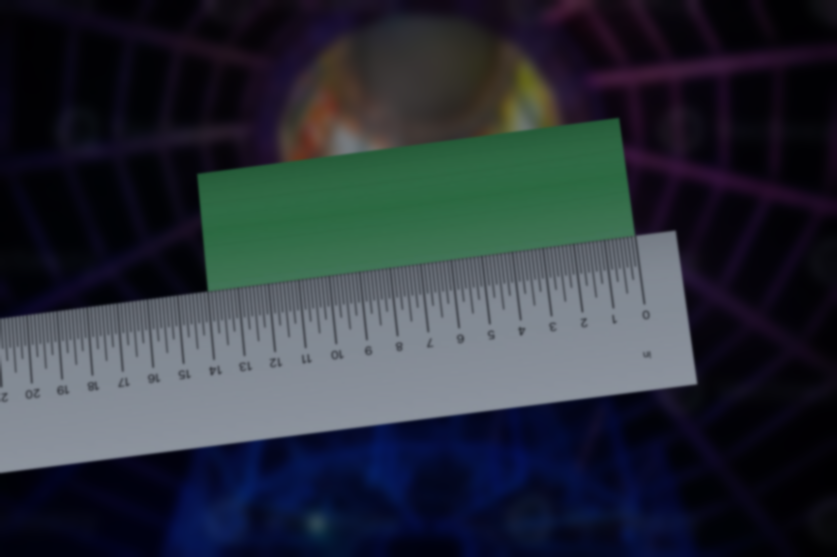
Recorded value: 14,in
